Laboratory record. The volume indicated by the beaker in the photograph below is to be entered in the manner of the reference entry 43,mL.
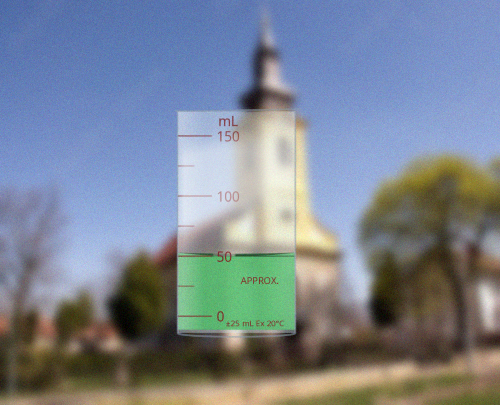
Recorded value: 50,mL
